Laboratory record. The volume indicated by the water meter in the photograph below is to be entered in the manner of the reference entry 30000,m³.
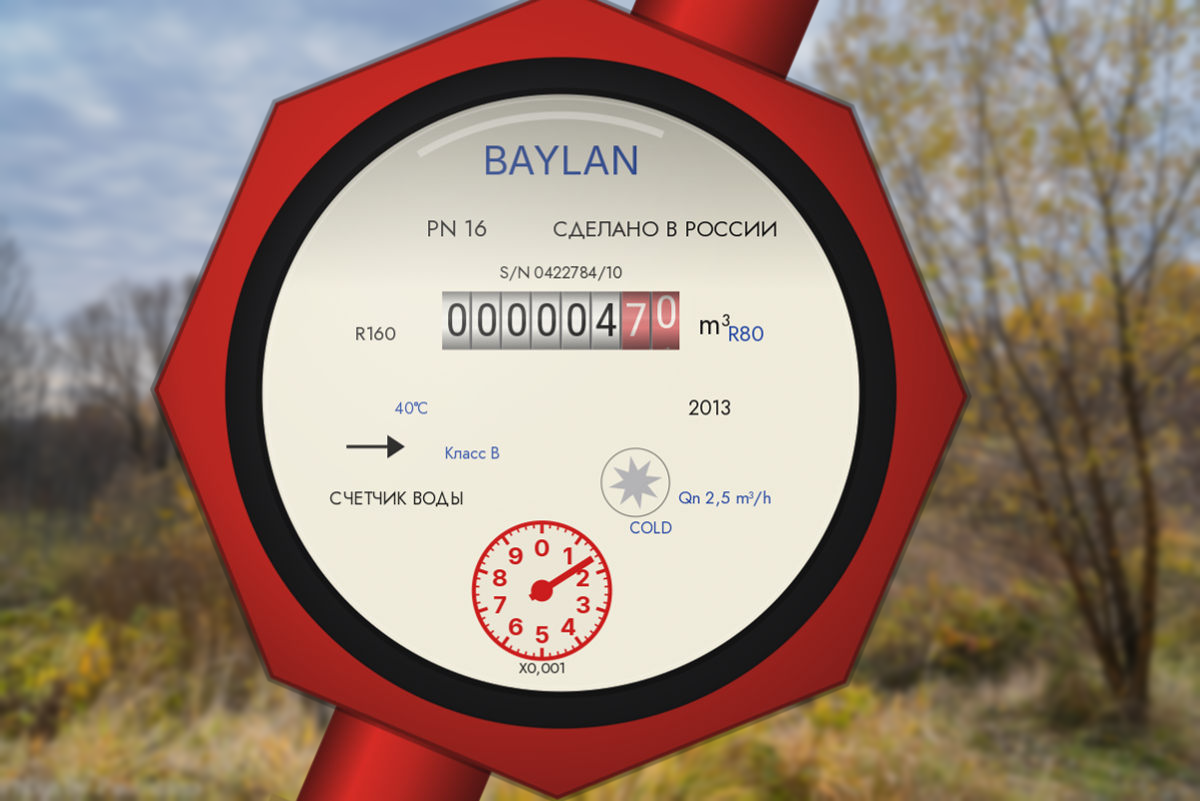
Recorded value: 4.701,m³
